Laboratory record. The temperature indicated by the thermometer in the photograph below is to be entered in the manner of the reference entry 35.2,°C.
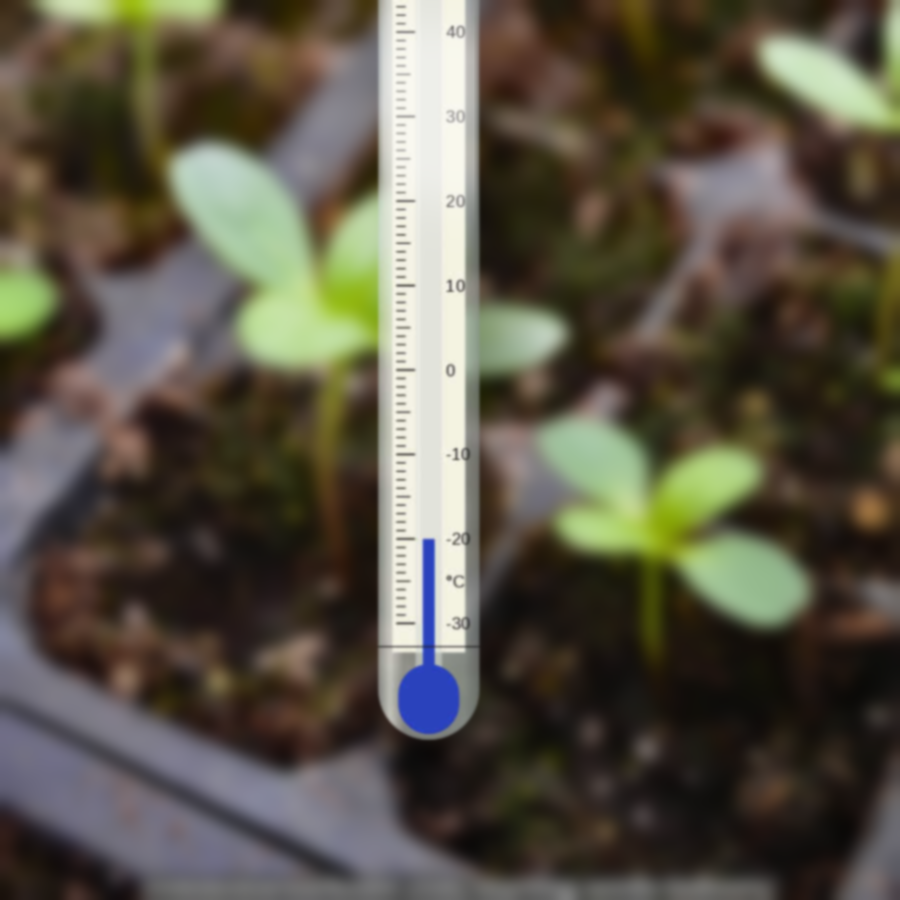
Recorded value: -20,°C
